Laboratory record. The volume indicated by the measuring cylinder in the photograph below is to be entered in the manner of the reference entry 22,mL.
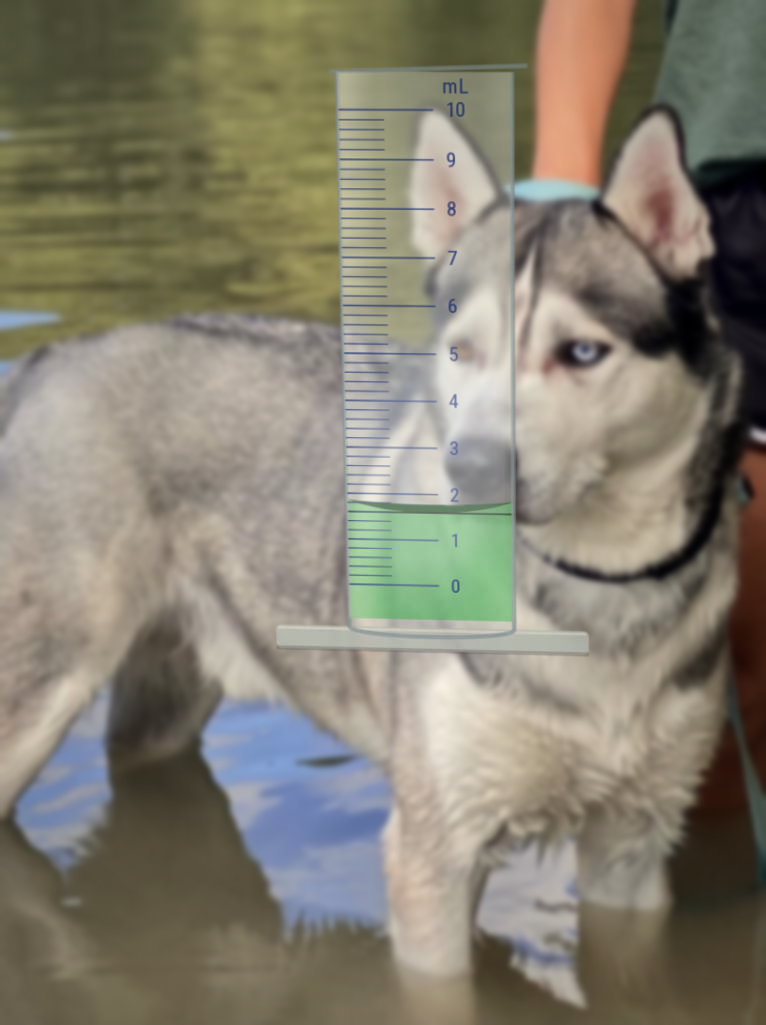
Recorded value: 1.6,mL
